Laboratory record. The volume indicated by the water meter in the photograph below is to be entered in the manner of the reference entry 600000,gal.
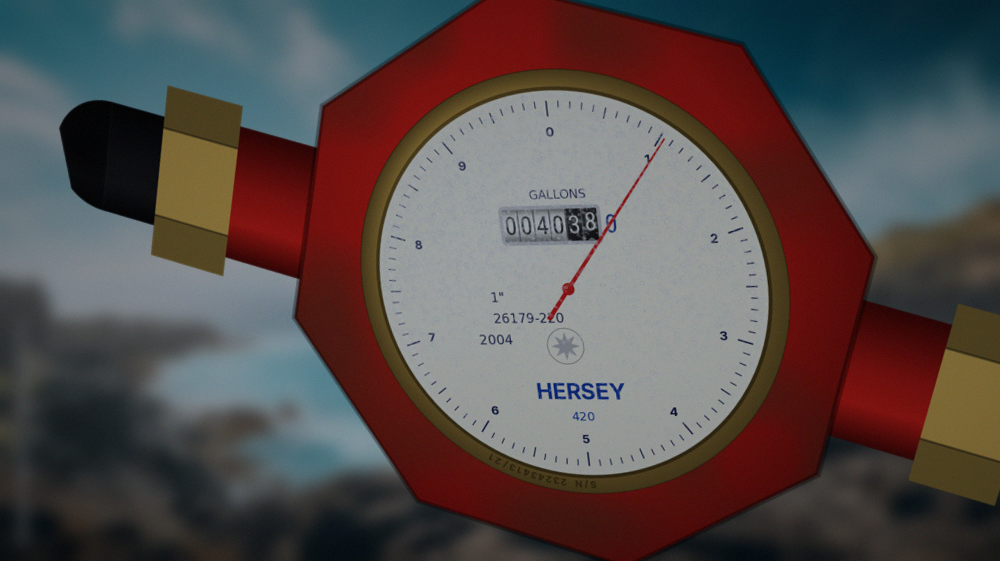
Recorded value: 40381.0,gal
